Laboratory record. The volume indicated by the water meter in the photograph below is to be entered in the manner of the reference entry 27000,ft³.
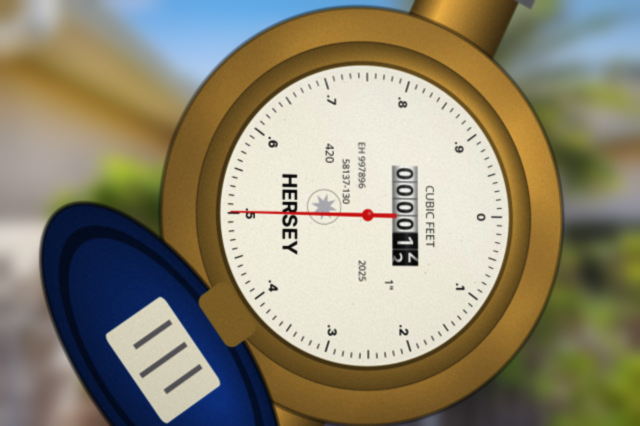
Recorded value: 12.50,ft³
